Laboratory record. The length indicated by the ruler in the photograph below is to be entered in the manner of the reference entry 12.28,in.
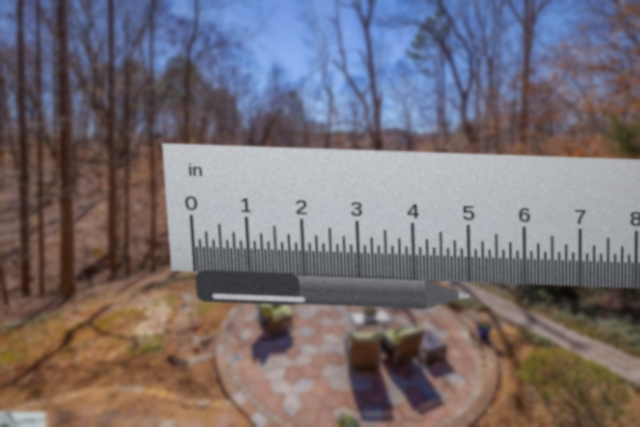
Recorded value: 5,in
